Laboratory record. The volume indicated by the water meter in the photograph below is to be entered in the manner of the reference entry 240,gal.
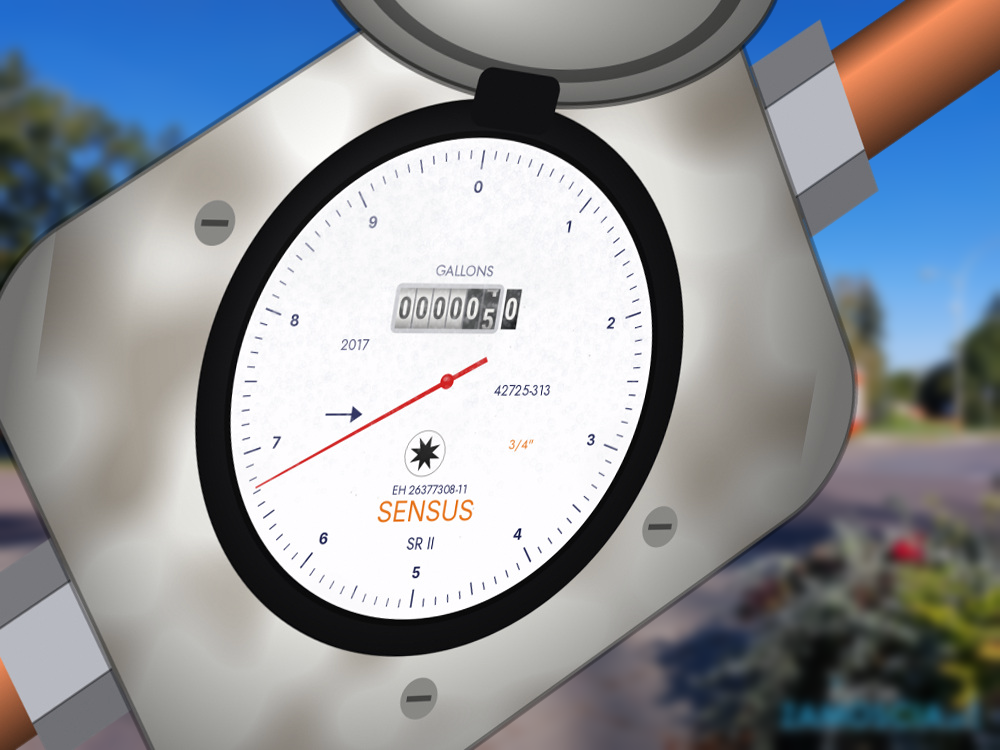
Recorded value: 46.7,gal
